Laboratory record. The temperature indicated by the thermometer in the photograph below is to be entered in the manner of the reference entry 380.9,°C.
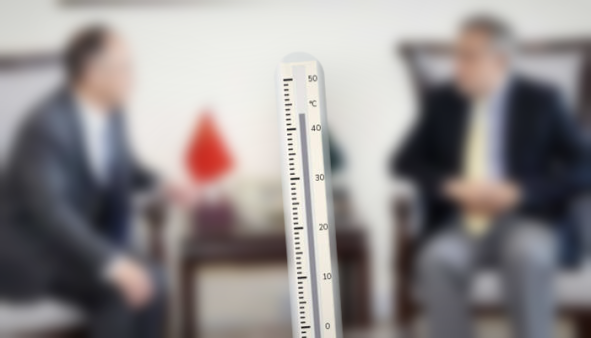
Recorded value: 43,°C
